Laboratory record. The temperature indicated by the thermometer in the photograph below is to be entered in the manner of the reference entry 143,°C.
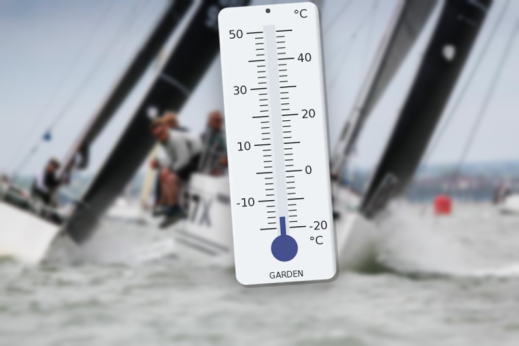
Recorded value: -16,°C
